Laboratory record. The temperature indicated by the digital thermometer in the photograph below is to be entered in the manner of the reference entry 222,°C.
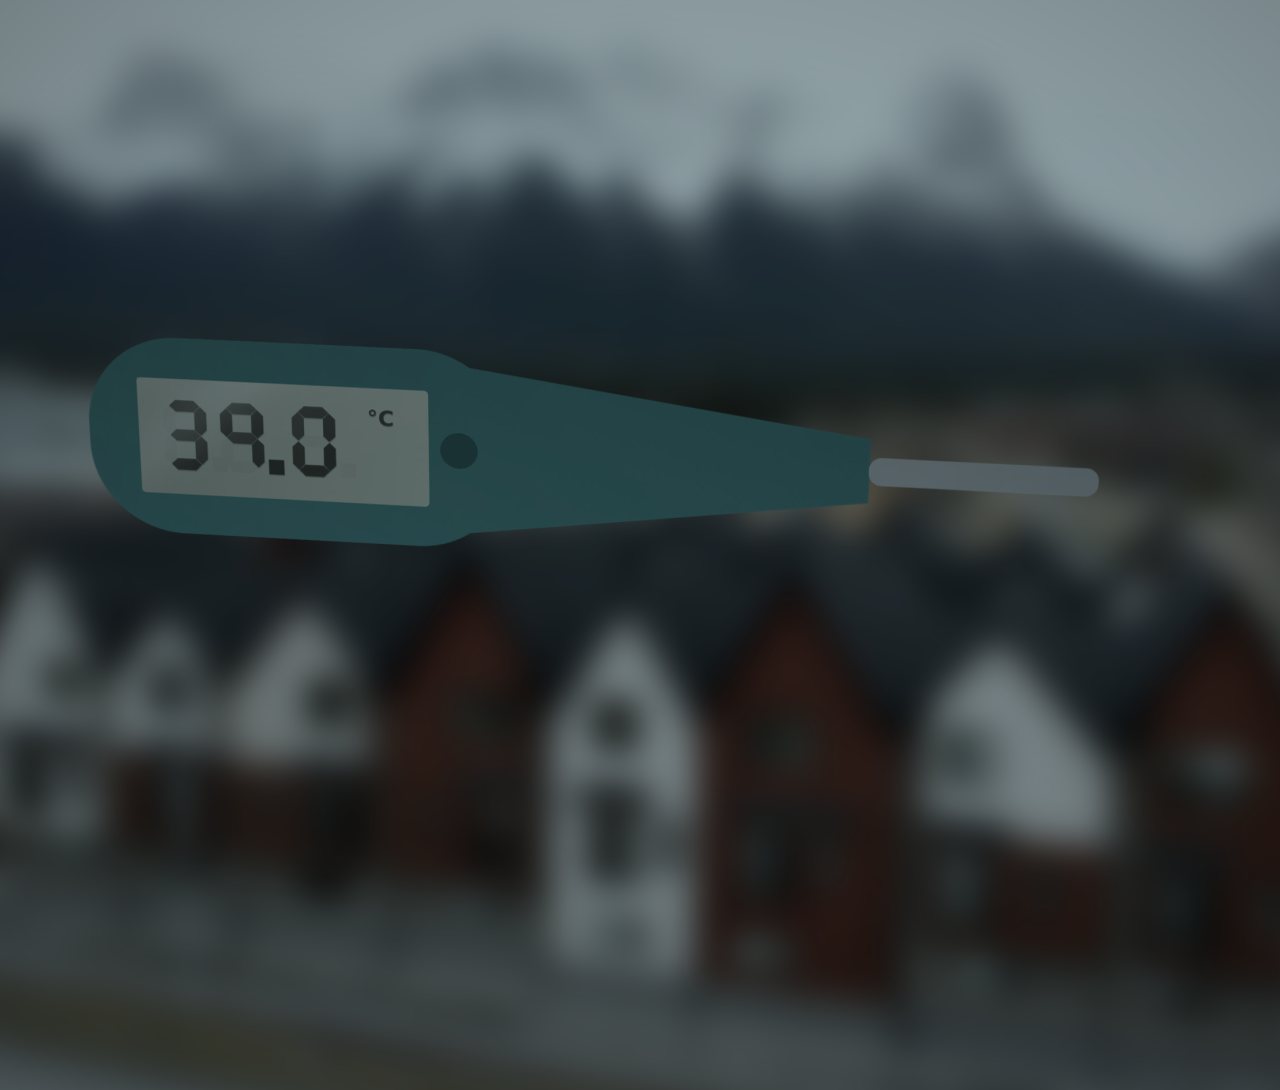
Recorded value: 39.0,°C
